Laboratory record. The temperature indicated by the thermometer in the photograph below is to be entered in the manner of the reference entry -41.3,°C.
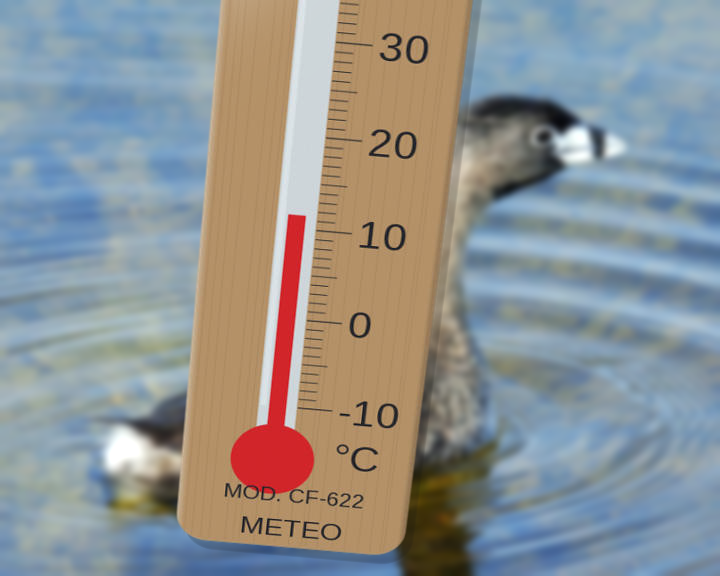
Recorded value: 11.5,°C
